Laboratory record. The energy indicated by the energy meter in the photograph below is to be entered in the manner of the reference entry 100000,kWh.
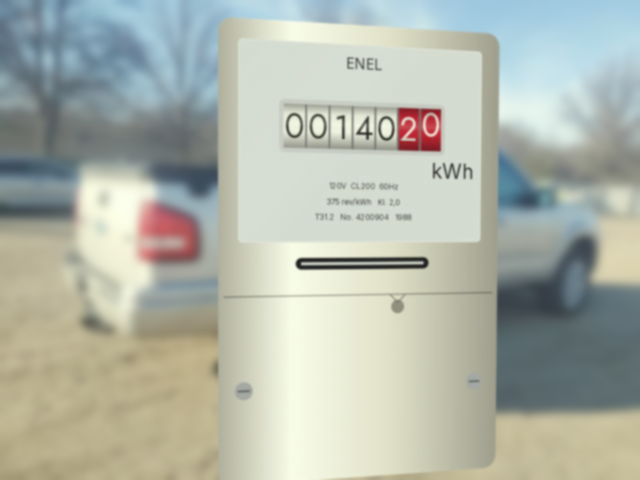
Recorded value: 140.20,kWh
